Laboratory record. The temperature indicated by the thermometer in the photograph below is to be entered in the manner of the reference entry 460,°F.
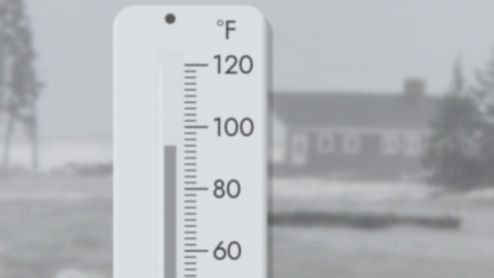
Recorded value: 94,°F
